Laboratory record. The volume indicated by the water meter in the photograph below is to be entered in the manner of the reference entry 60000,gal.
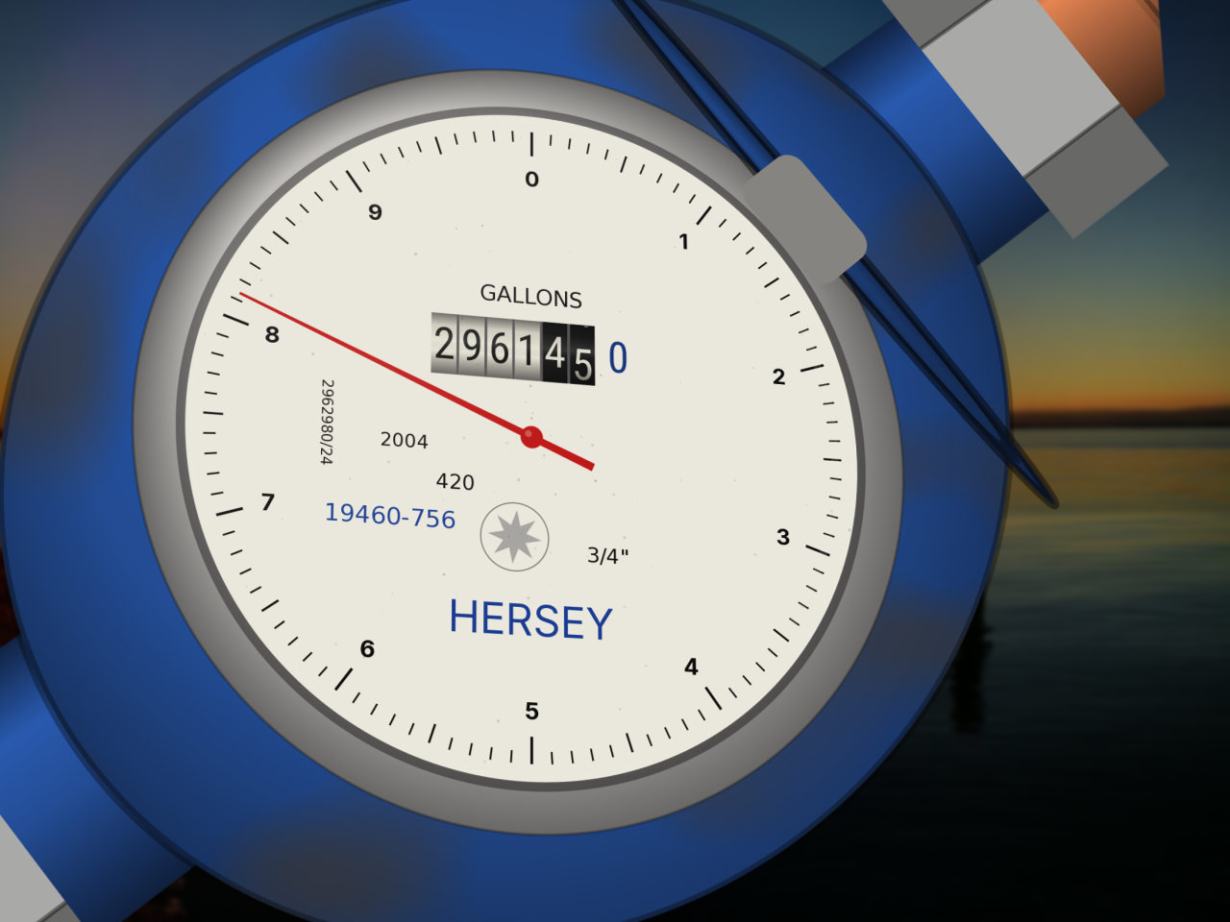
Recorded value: 2961448.1,gal
